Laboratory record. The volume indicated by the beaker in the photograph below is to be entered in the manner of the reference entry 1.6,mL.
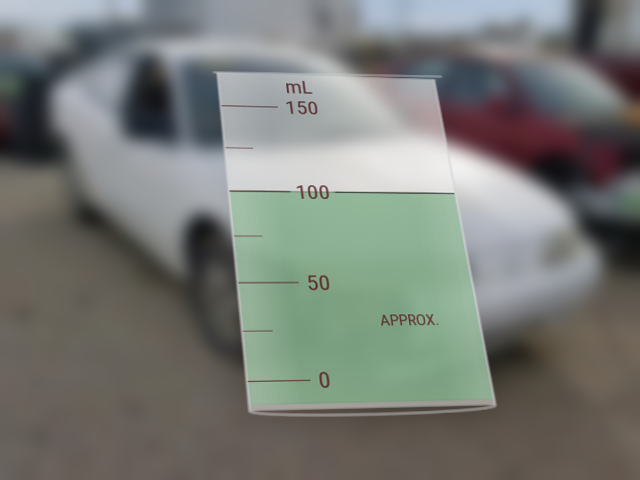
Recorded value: 100,mL
